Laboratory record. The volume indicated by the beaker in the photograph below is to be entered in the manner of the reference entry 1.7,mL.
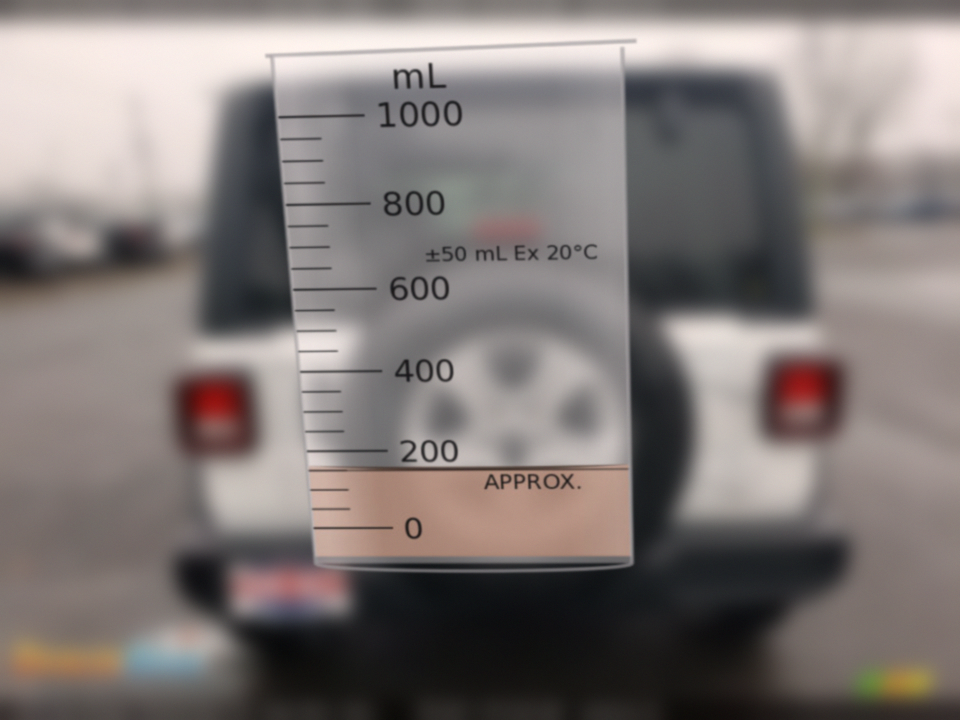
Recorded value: 150,mL
